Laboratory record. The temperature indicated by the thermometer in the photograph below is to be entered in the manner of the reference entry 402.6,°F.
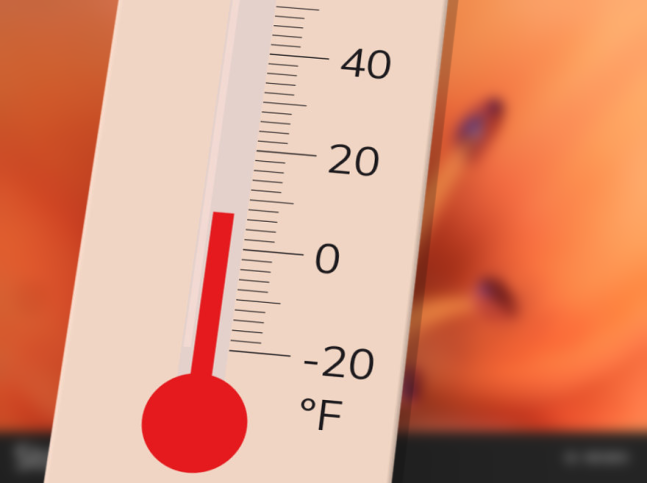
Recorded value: 7,°F
